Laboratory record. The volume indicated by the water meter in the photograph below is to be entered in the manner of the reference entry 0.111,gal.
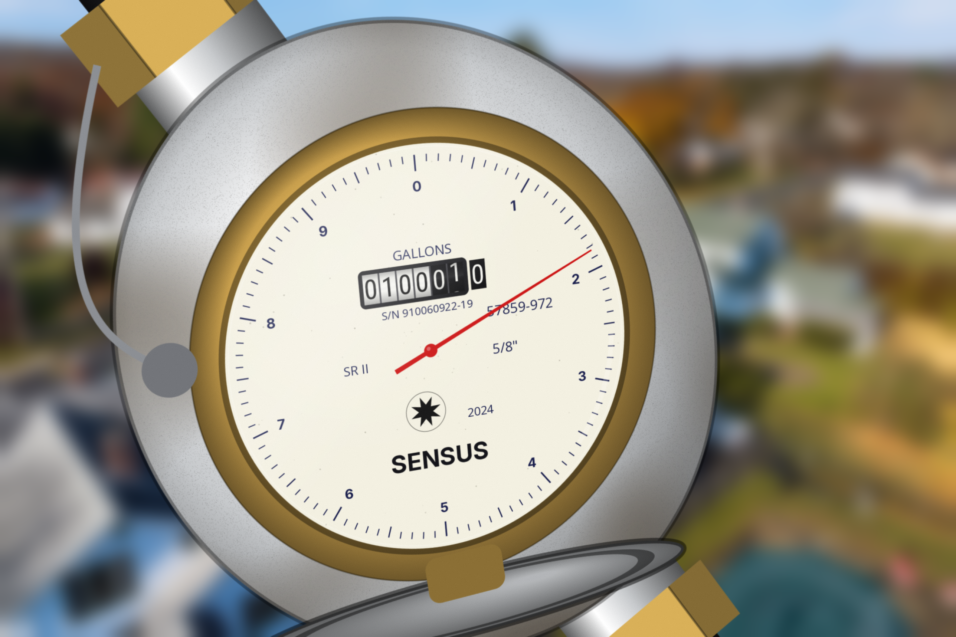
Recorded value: 100011.8,gal
